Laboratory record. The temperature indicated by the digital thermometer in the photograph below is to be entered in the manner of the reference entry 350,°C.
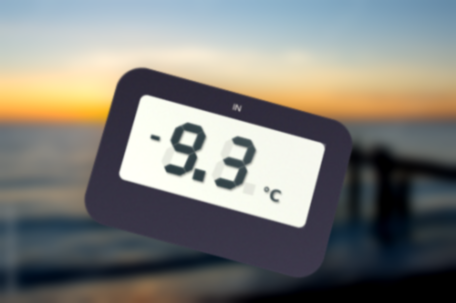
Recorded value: -9.3,°C
